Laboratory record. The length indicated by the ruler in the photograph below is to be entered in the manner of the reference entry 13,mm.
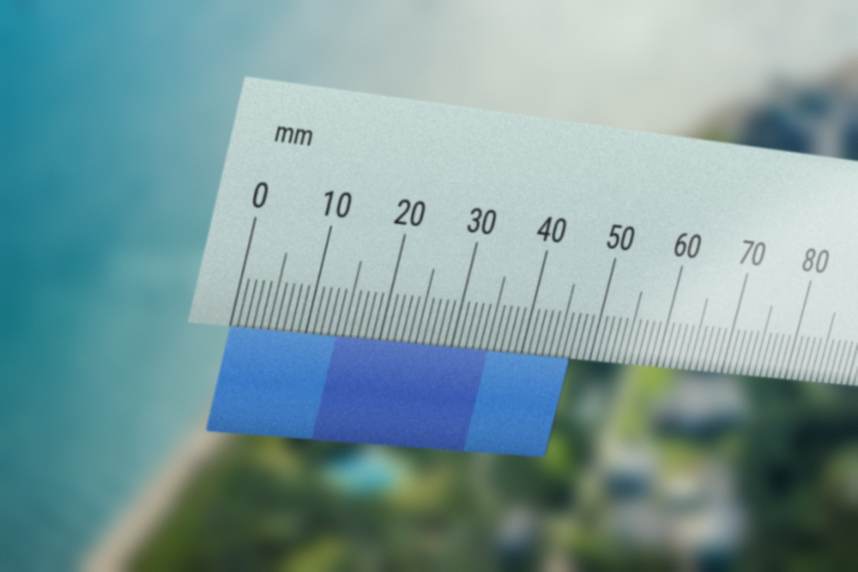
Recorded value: 47,mm
